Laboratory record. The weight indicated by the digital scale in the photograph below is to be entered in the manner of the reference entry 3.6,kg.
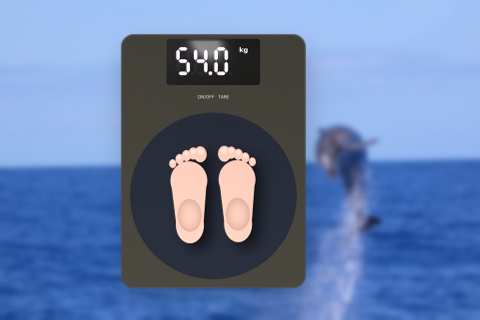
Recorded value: 54.0,kg
